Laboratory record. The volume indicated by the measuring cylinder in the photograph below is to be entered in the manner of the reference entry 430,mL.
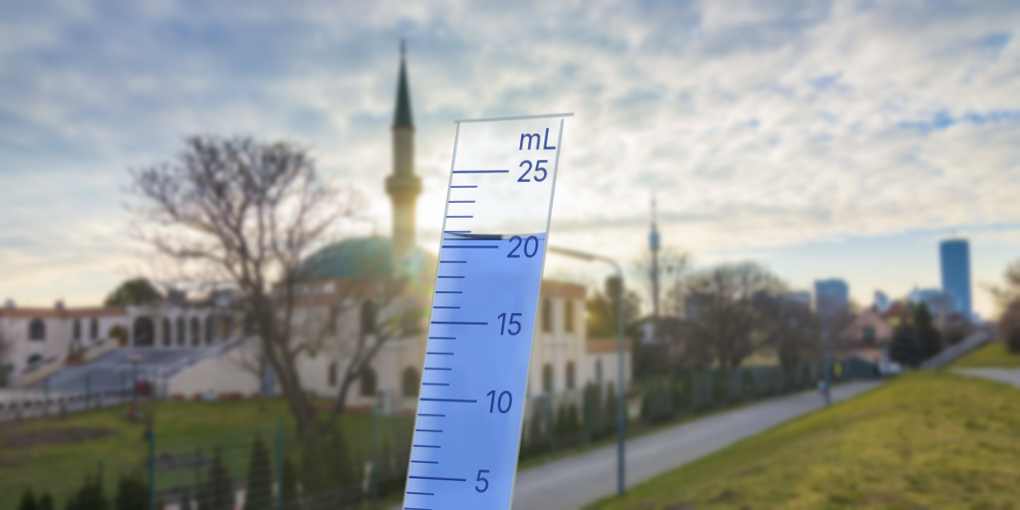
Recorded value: 20.5,mL
